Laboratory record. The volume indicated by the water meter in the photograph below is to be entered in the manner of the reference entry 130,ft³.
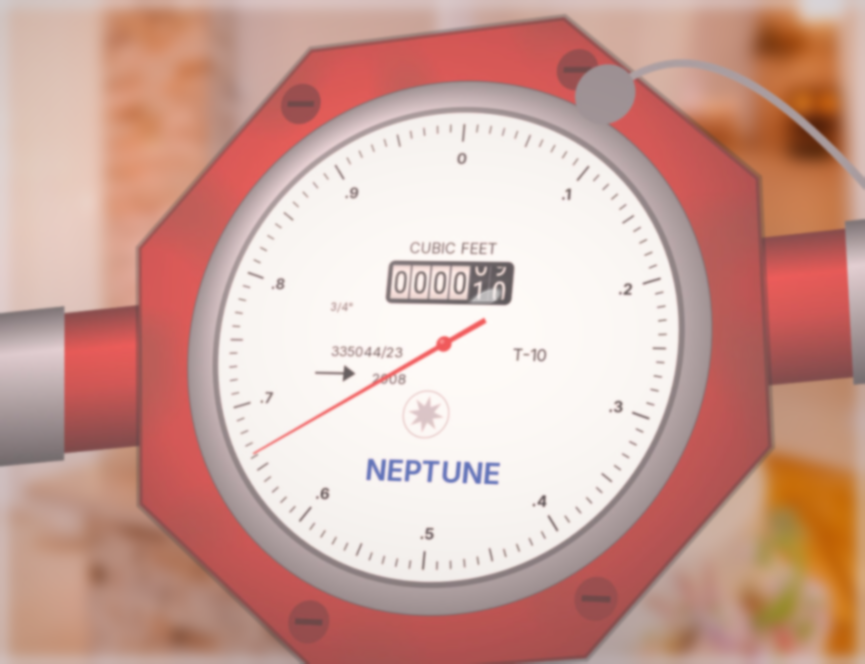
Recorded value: 9.66,ft³
